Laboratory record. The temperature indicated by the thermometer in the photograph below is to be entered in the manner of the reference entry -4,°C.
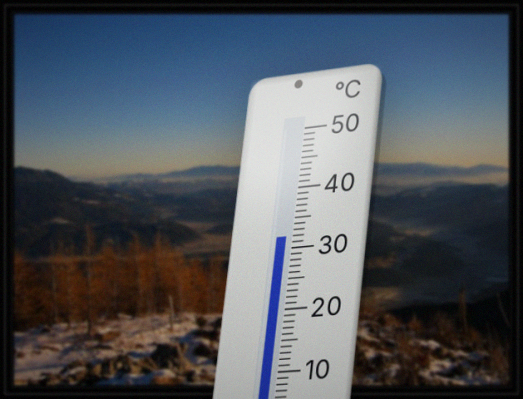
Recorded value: 32,°C
